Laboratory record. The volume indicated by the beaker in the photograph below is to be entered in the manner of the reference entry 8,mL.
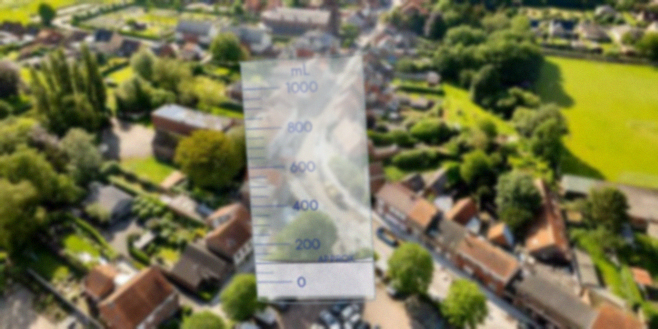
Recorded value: 100,mL
